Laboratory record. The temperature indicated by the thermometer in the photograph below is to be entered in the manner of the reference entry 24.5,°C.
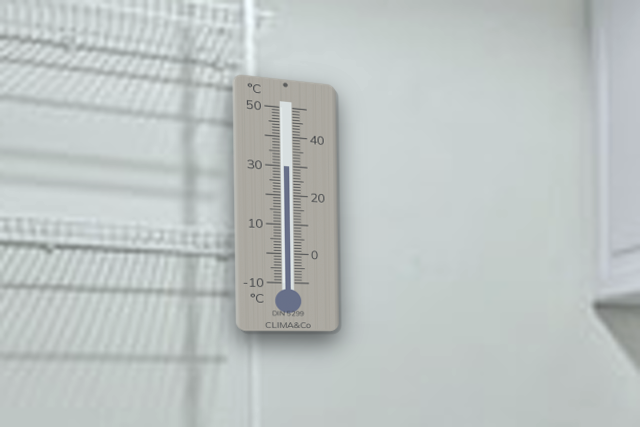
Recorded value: 30,°C
